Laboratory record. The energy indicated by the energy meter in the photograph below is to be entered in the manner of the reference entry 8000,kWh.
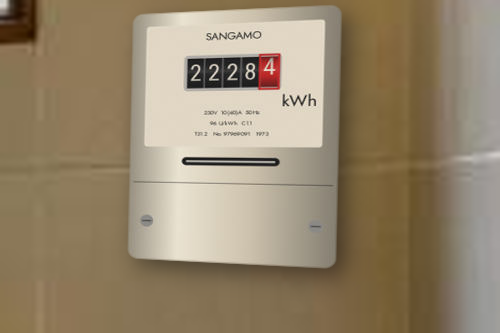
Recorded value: 2228.4,kWh
